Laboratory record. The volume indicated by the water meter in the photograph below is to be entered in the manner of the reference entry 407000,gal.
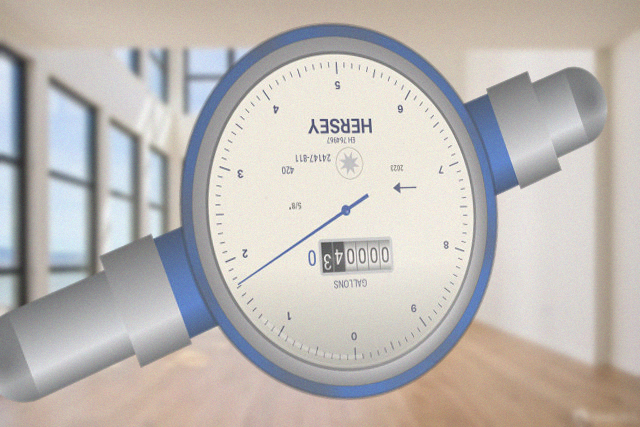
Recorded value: 431.7,gal
